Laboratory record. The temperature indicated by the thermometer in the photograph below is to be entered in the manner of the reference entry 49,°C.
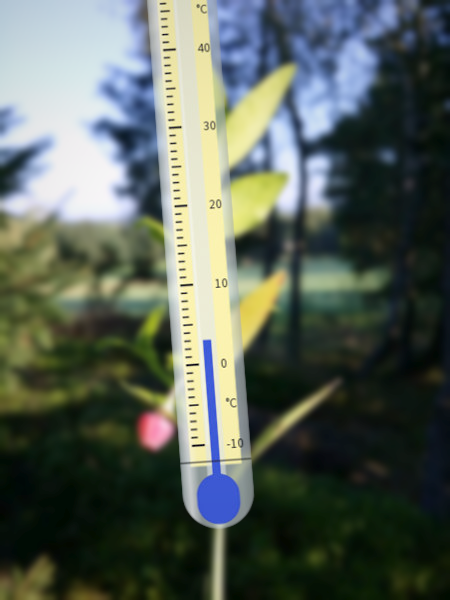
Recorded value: 3,°C
